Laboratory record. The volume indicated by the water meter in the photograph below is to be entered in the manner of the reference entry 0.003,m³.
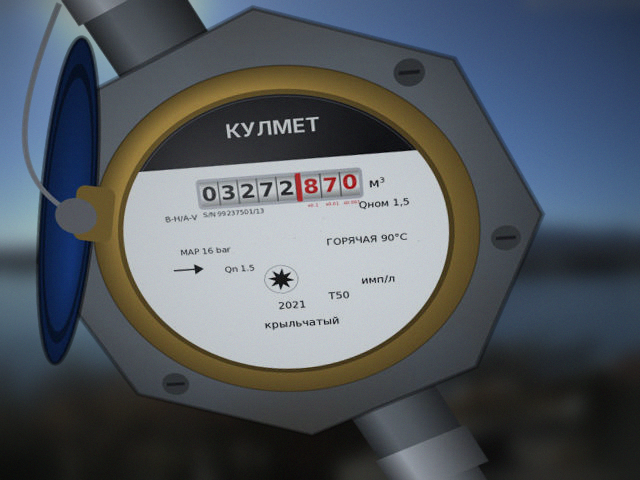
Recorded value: 3272.870,m³
